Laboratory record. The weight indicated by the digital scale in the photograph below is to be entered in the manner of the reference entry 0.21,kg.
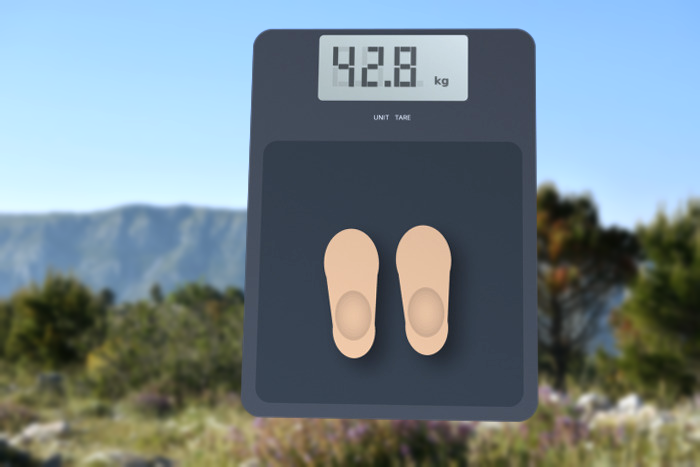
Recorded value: 42.8,kg
